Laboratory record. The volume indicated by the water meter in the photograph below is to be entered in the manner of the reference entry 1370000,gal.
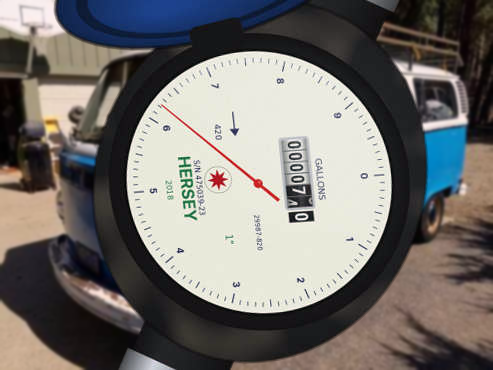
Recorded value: 736.2,gal
